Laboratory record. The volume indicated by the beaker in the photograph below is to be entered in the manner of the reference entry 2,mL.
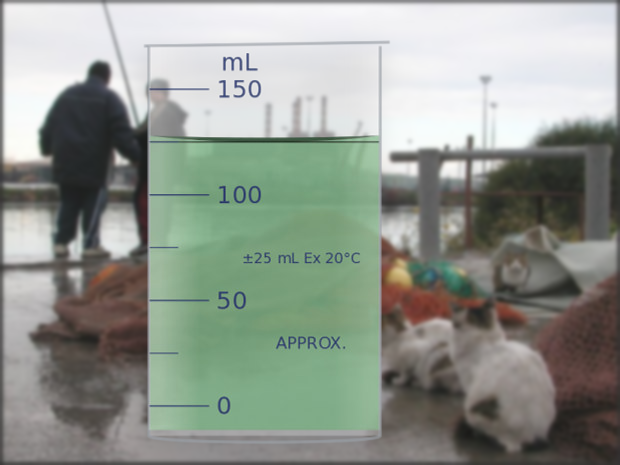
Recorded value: 125,mL
